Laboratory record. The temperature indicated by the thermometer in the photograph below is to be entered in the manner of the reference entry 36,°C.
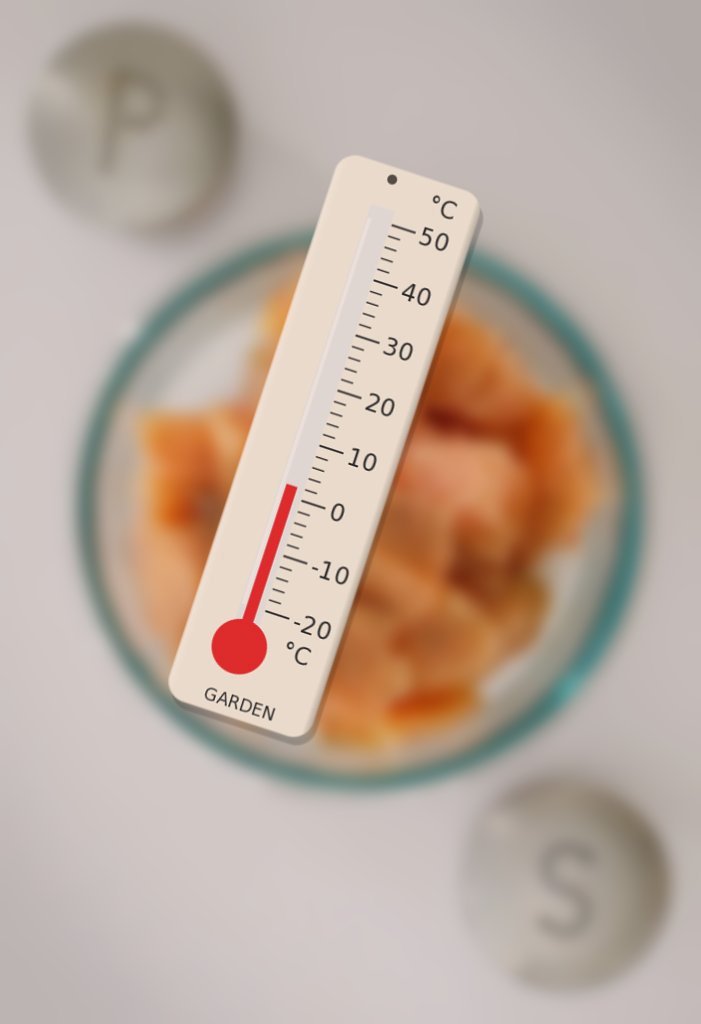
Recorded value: 2,°C
